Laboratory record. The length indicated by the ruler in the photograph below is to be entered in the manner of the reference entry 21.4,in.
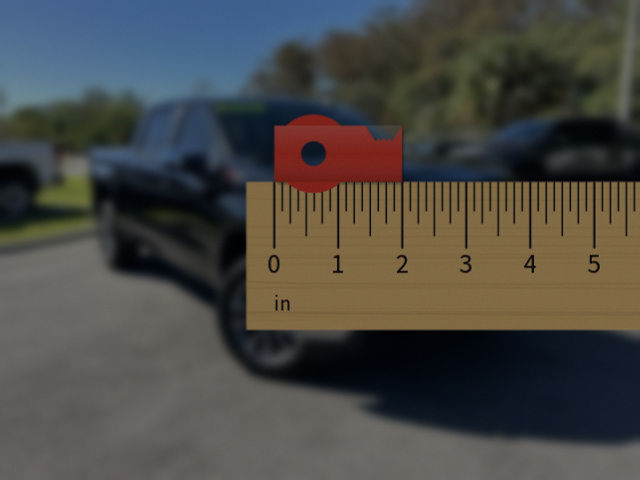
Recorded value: 2,in
